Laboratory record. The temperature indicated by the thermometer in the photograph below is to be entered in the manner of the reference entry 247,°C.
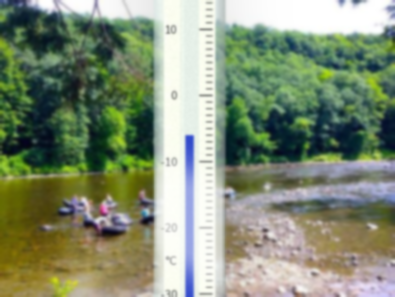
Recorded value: -6,°C
